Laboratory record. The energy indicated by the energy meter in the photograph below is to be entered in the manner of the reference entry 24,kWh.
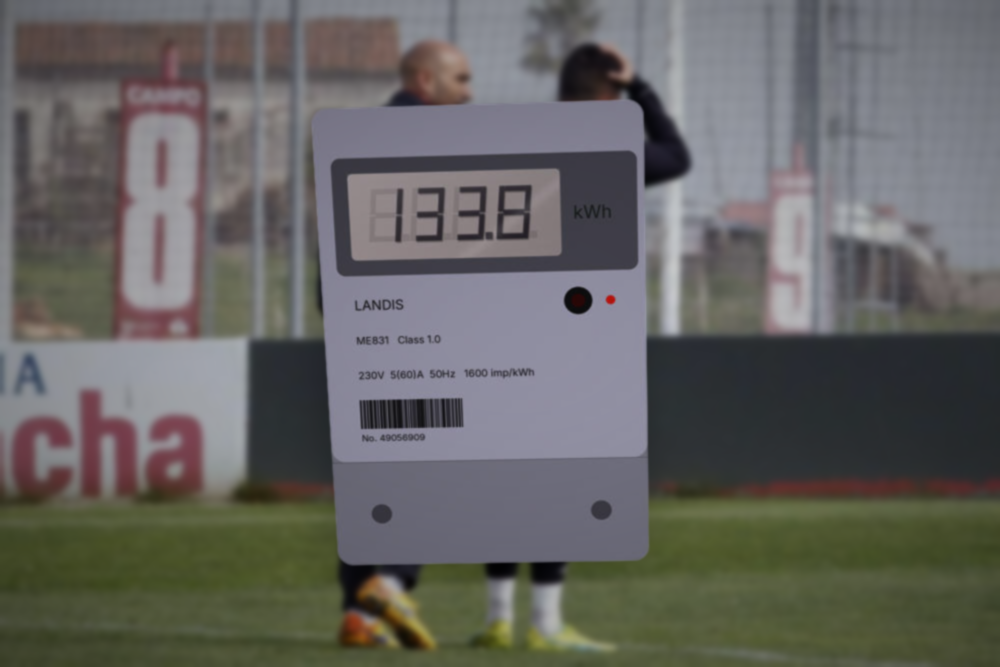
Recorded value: 133.8,kWh
